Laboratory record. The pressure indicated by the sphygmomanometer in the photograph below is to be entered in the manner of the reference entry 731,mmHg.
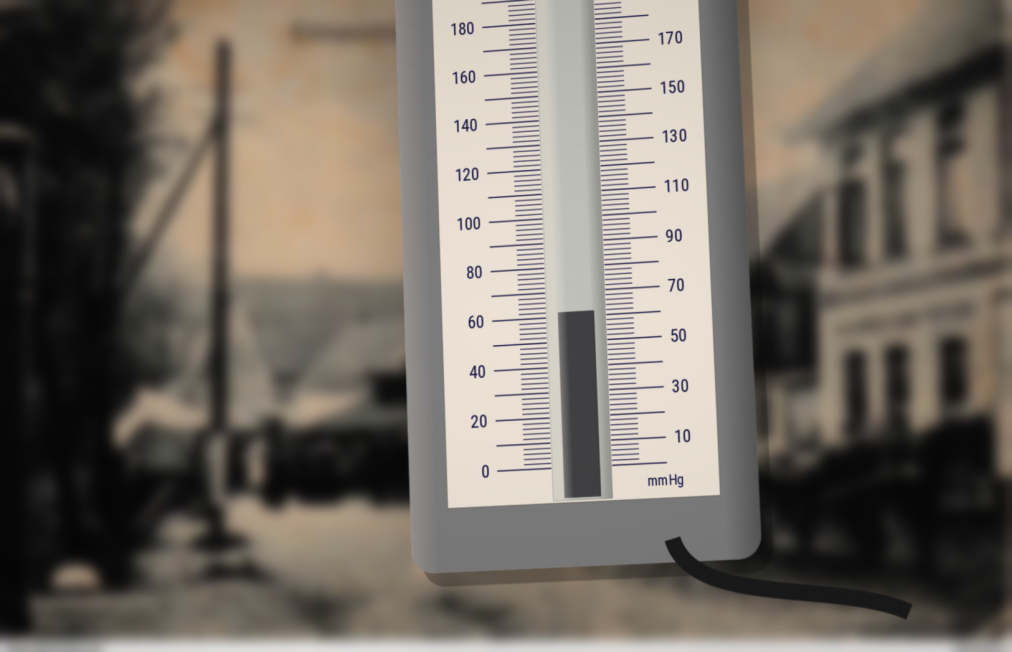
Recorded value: 62,mmHg
